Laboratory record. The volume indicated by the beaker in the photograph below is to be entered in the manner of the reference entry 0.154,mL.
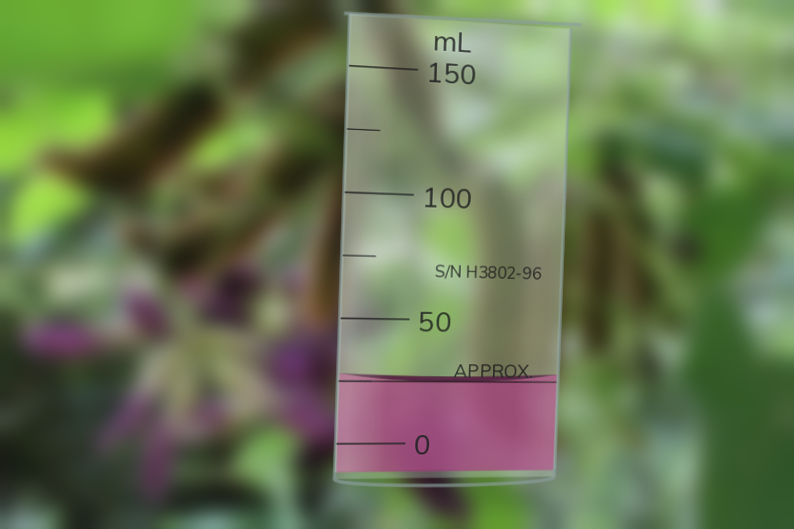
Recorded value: 25,mL
